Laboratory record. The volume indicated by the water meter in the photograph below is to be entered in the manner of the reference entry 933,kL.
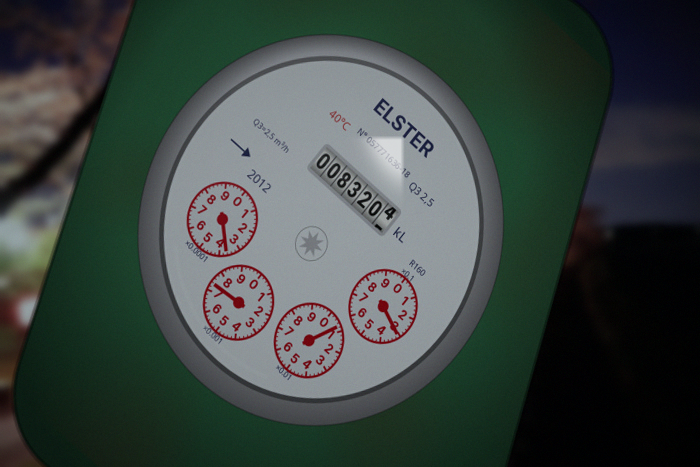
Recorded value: 83204.3073,kL
